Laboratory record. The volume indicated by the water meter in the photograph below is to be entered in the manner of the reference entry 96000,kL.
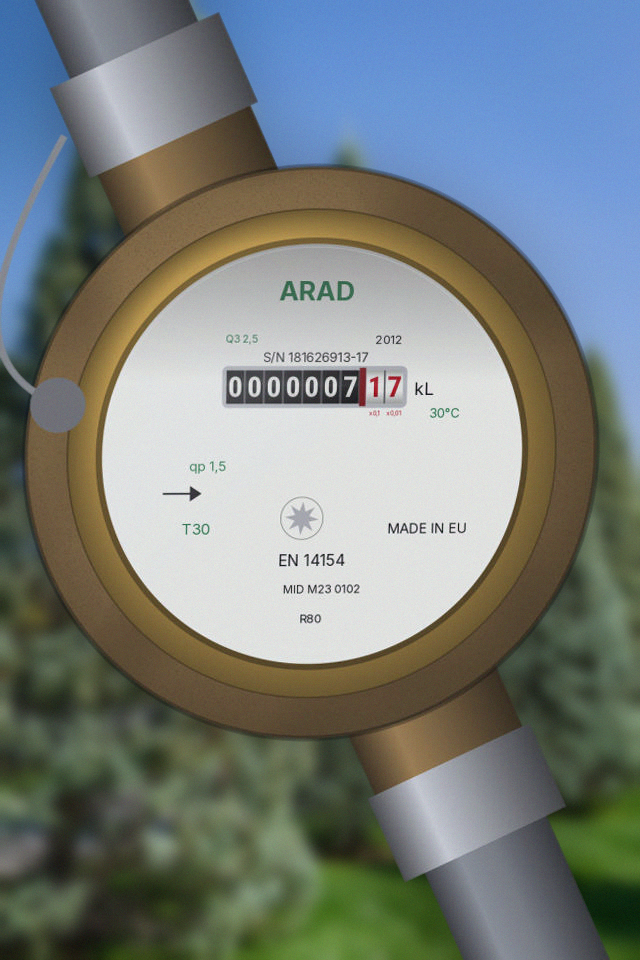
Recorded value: 7.17,kL
